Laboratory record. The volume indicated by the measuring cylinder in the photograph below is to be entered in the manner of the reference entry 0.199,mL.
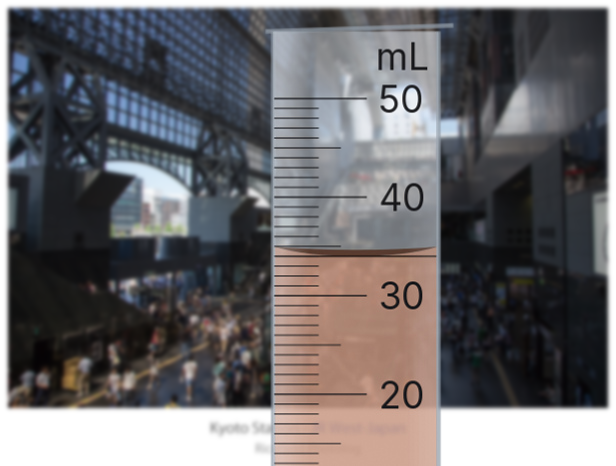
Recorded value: 34,mL
